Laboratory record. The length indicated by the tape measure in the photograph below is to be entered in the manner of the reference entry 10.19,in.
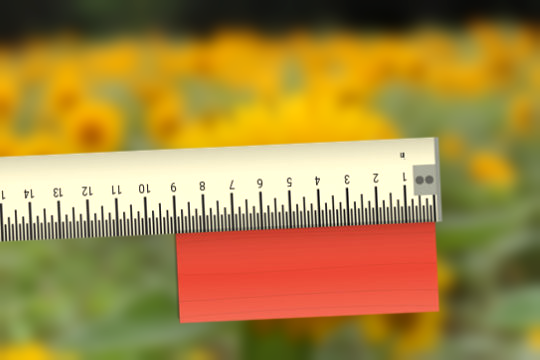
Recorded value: 9,in
